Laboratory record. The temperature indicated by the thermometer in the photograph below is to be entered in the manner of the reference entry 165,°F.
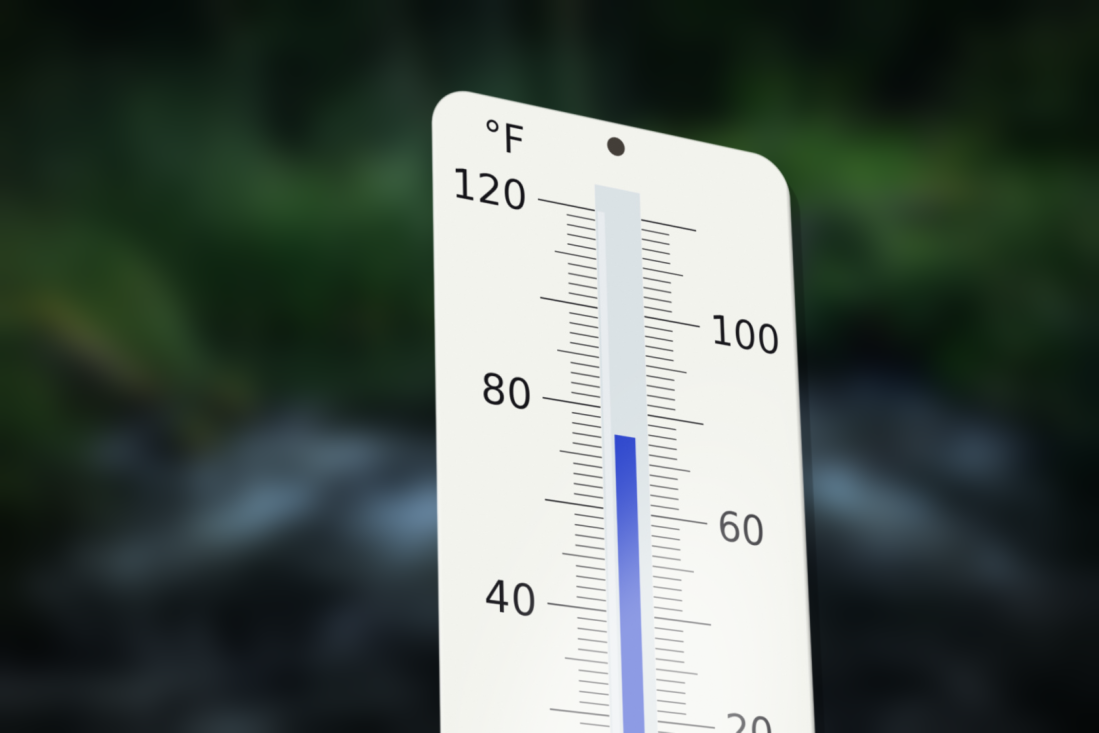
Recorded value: 75,°F
